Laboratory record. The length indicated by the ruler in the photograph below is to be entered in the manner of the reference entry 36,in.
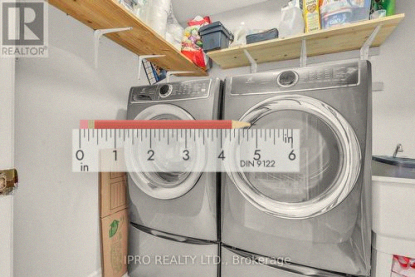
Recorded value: 5,in
